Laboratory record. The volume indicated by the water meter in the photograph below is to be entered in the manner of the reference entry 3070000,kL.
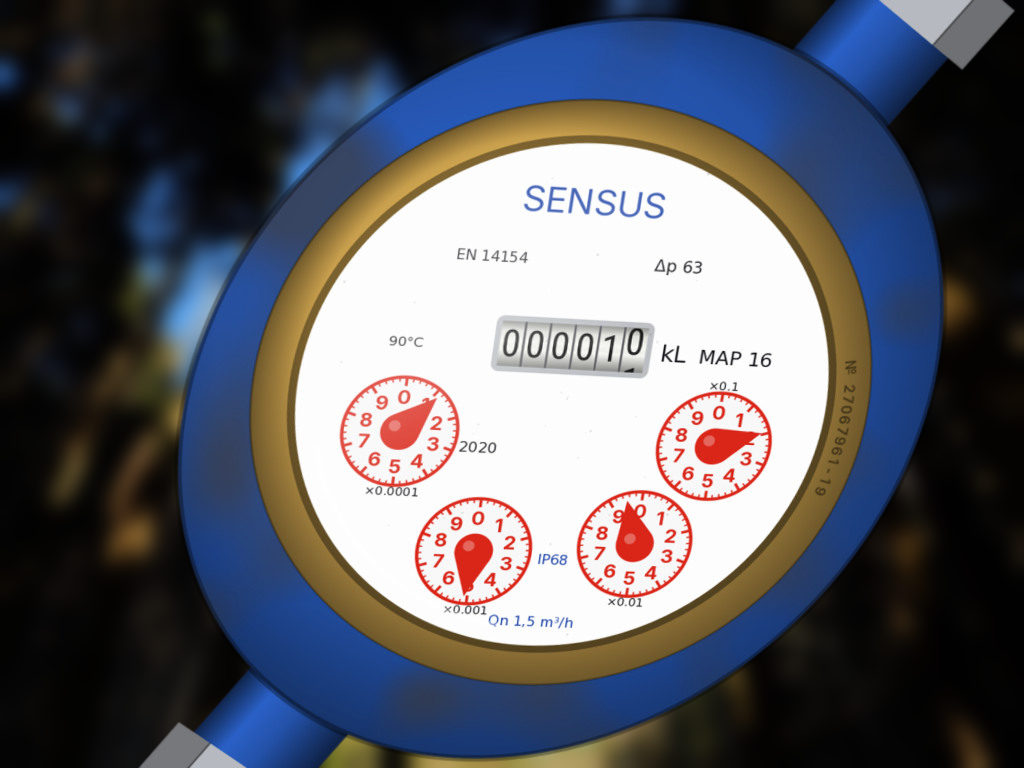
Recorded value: 10.1951,kL
